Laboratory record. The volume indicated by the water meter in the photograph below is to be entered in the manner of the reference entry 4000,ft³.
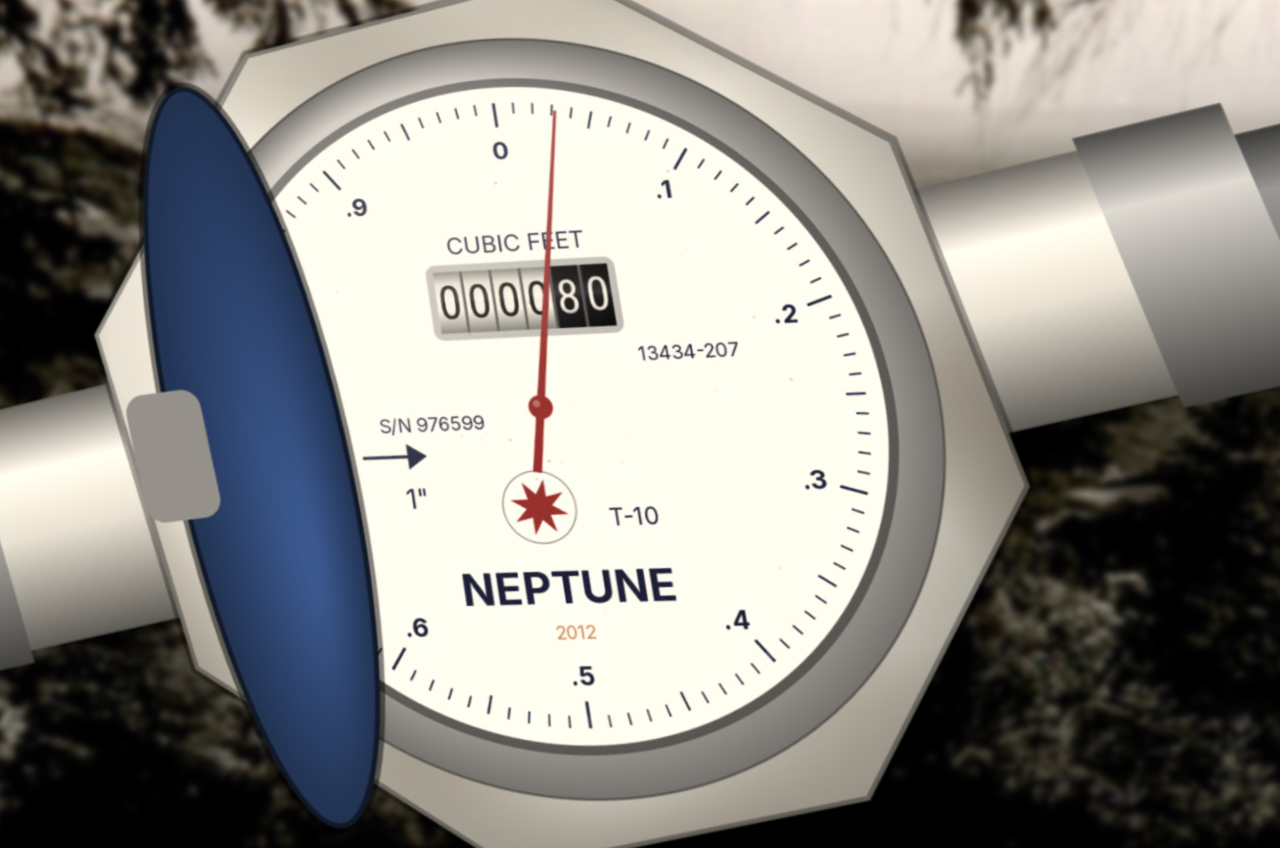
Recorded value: 80.03,ft³
